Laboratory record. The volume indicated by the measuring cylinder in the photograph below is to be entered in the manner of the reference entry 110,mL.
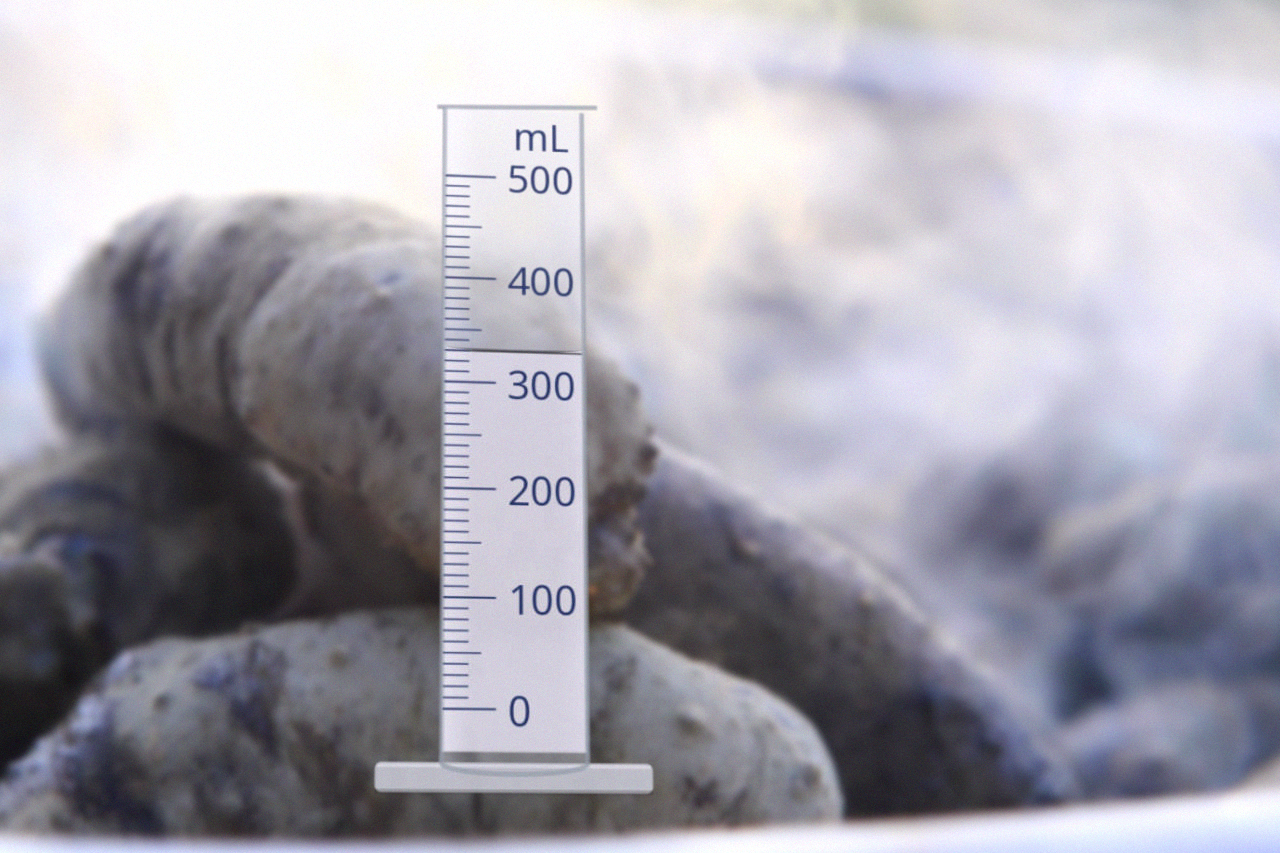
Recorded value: 330,mL
